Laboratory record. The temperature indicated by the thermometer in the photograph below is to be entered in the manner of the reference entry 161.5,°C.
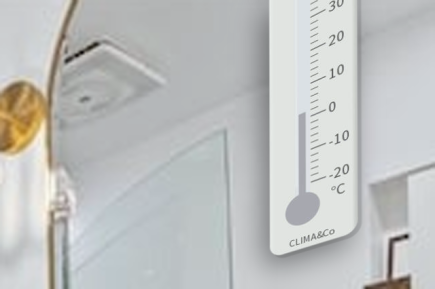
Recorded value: 2,°C
